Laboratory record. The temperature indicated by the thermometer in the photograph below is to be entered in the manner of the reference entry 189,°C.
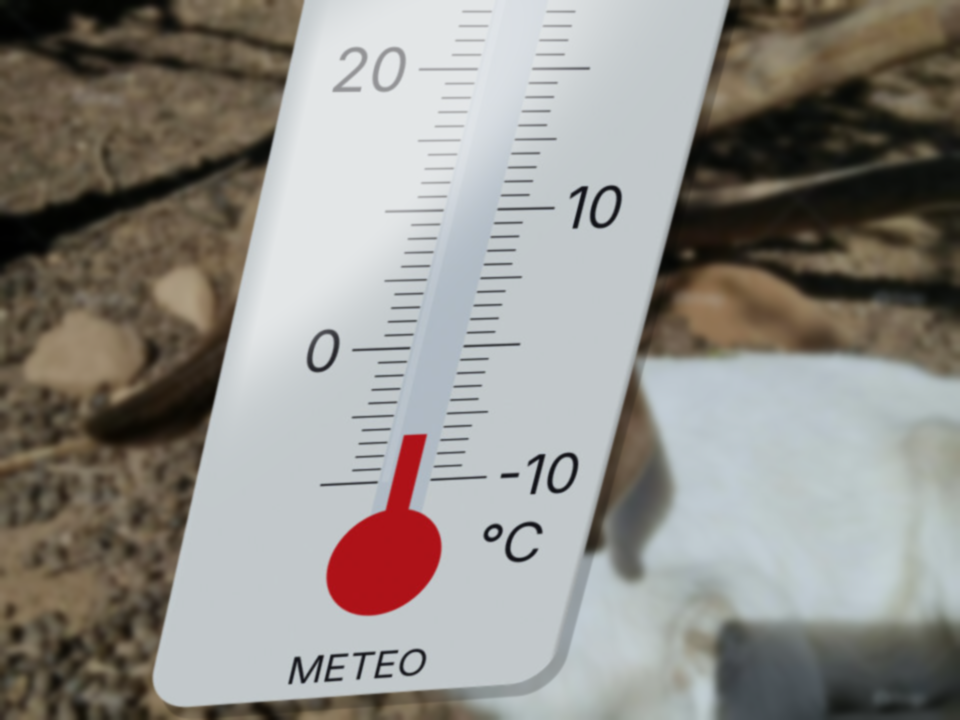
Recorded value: -6.5,°C
